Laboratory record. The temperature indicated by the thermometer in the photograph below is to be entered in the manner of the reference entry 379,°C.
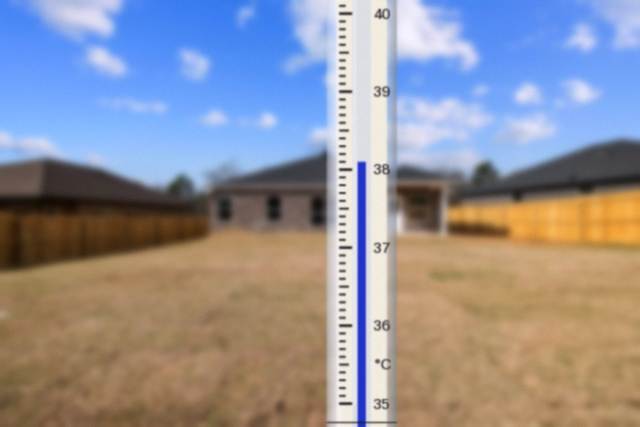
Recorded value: 38.1,°C
